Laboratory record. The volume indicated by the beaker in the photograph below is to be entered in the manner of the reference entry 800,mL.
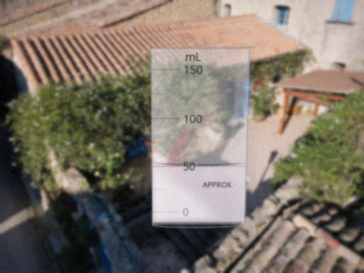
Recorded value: 50,mL
